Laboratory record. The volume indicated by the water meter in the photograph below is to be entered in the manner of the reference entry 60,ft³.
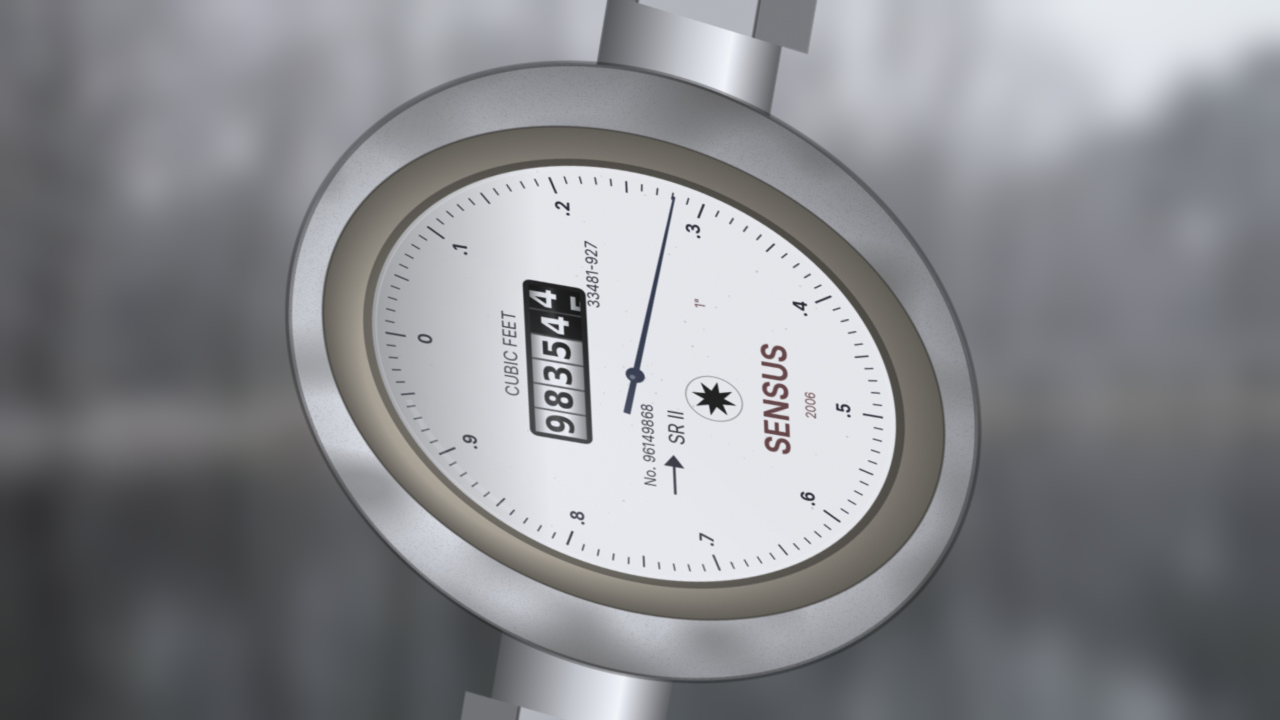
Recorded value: 983544.28,ft³
